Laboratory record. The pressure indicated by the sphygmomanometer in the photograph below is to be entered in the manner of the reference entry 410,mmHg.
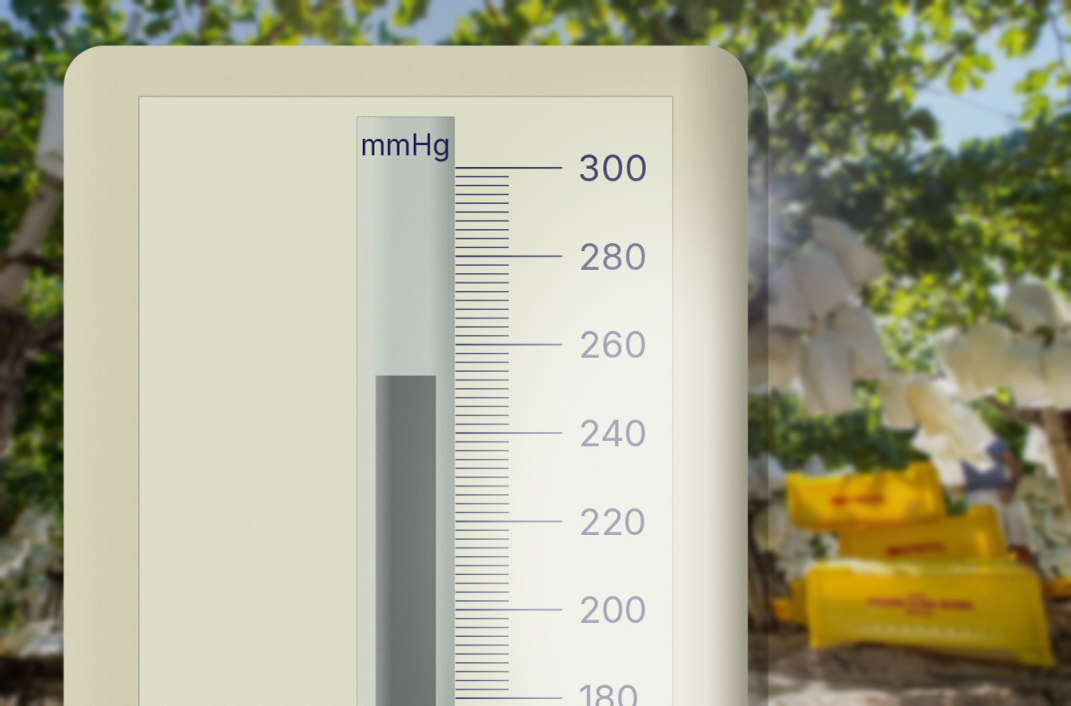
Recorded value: 253,mmHg
